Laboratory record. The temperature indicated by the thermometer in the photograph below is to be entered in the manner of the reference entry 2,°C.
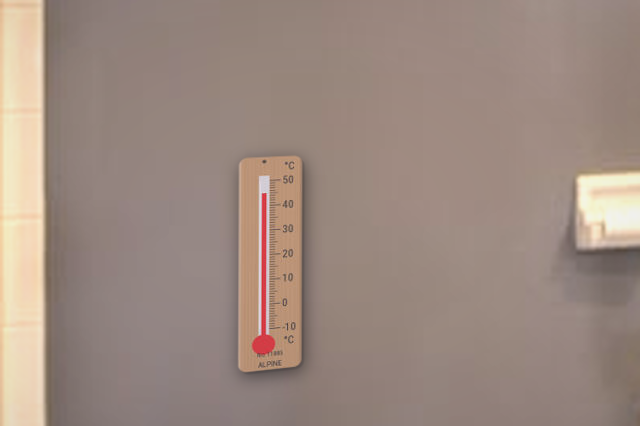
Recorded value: 45,°C
